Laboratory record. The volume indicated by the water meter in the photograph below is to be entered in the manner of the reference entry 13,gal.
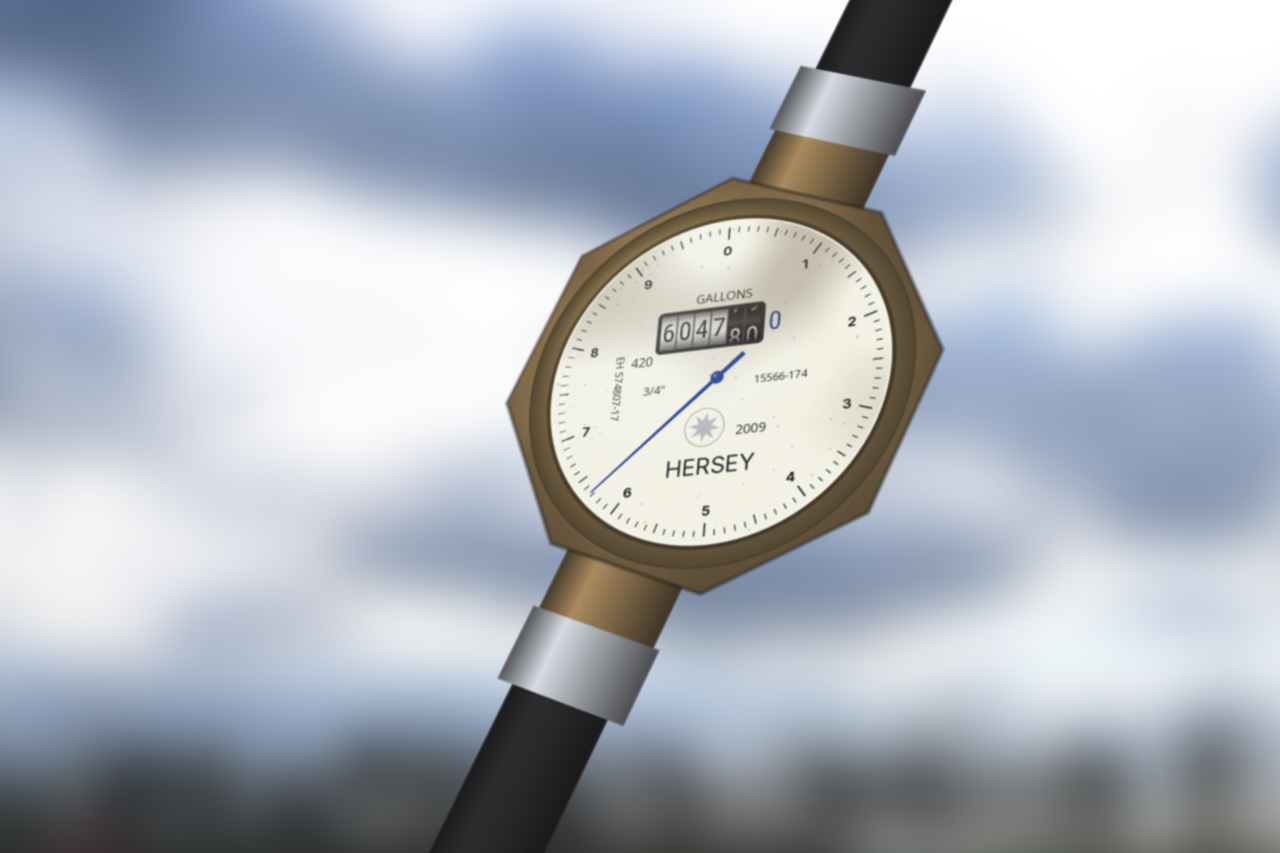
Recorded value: 6047796.3,gal
